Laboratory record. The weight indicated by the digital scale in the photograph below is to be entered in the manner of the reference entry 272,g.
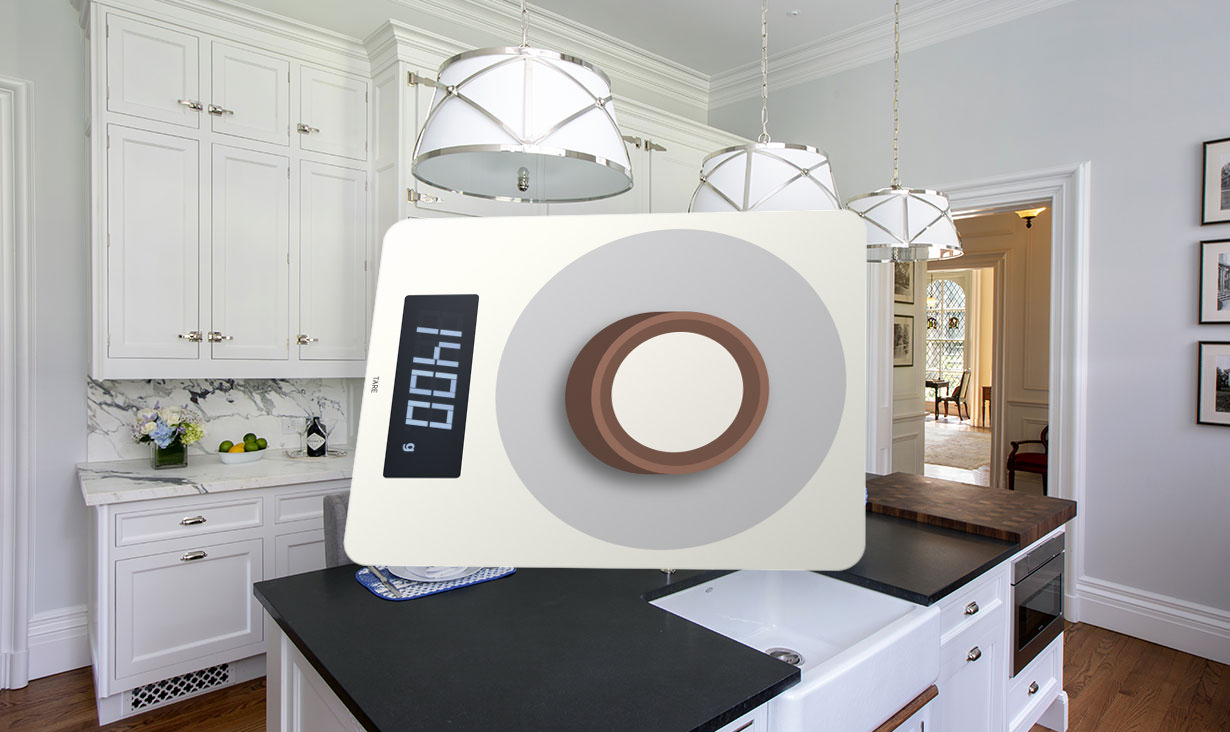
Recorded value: 1400,g
